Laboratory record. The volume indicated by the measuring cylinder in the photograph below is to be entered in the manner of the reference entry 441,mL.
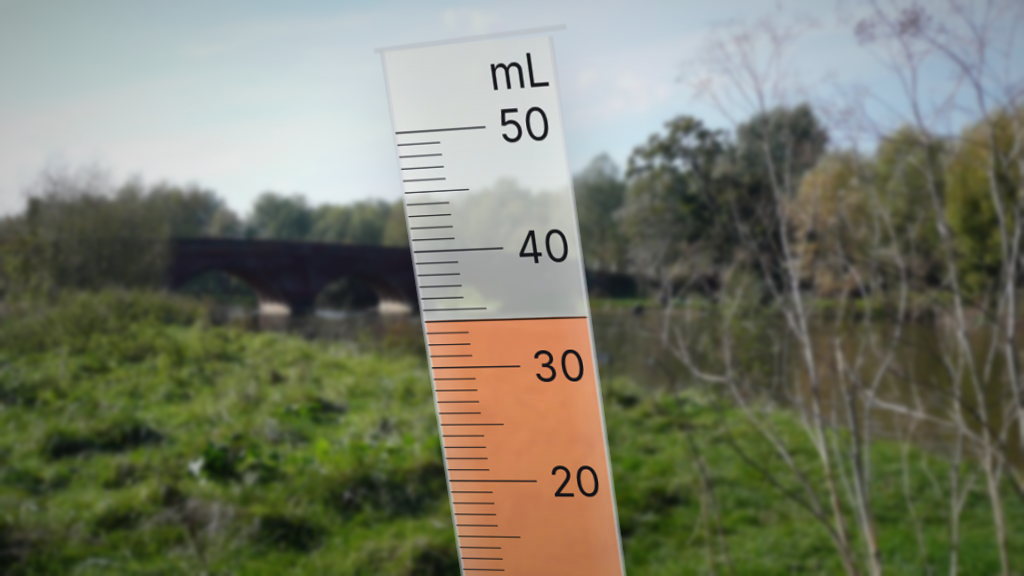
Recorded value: 34,mL
